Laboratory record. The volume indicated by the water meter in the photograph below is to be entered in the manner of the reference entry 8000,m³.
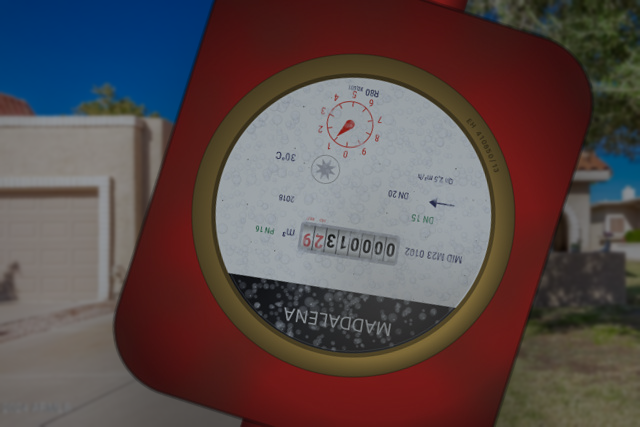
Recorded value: 13.291,m³
